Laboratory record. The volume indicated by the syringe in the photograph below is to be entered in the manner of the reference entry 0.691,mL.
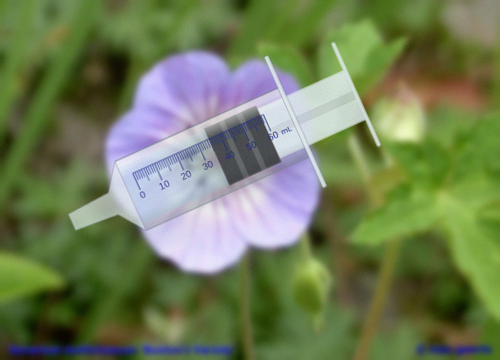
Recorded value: 35,mL
